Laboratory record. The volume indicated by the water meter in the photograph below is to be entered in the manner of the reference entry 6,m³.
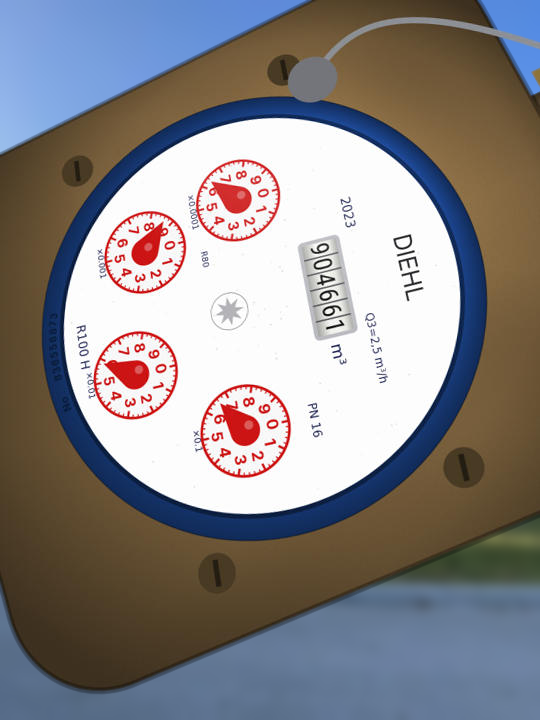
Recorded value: 904661.6586,m³
